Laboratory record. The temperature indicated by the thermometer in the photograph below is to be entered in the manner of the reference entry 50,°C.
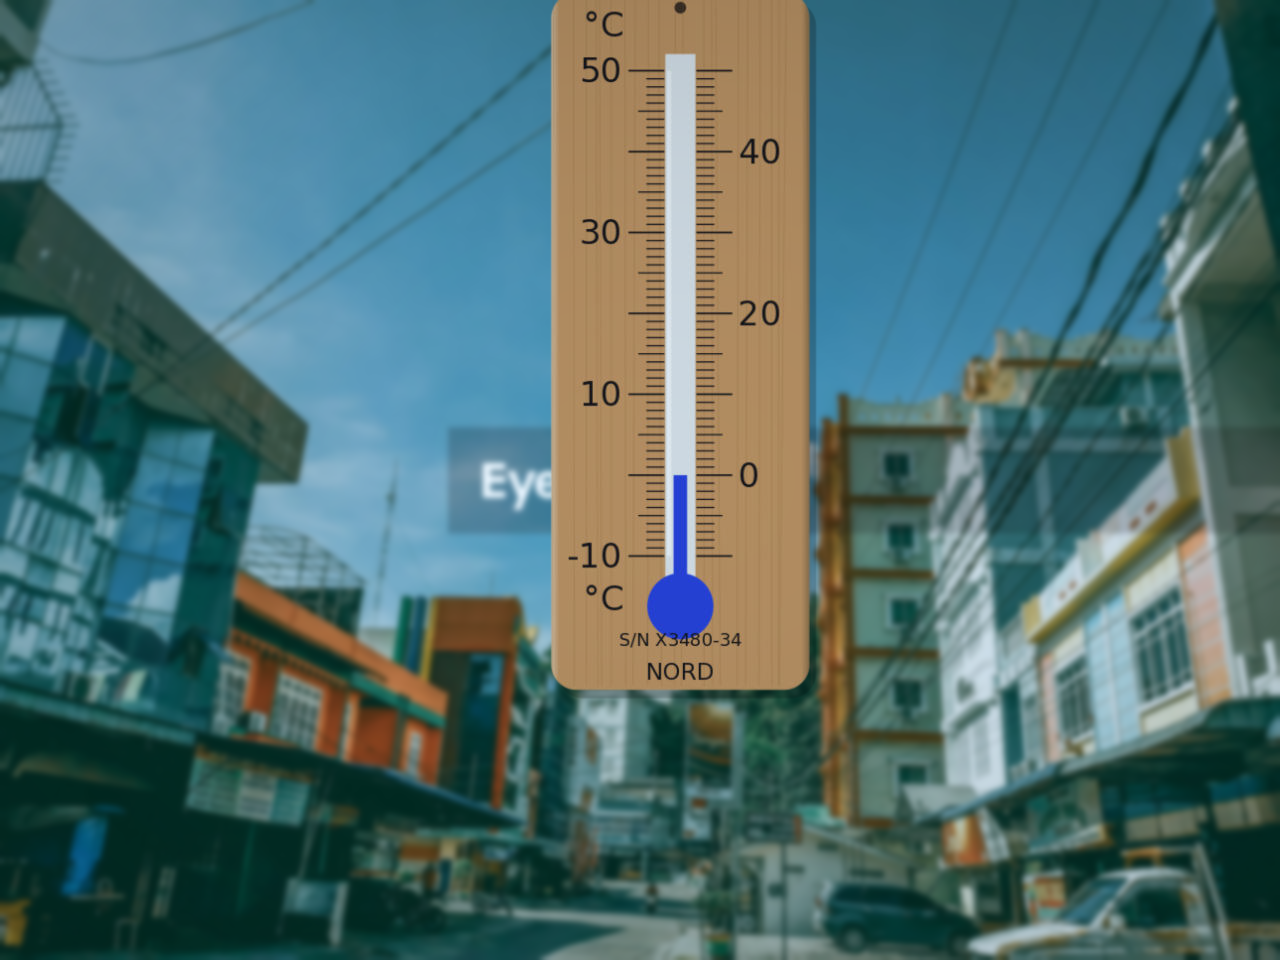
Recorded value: 0,°C
